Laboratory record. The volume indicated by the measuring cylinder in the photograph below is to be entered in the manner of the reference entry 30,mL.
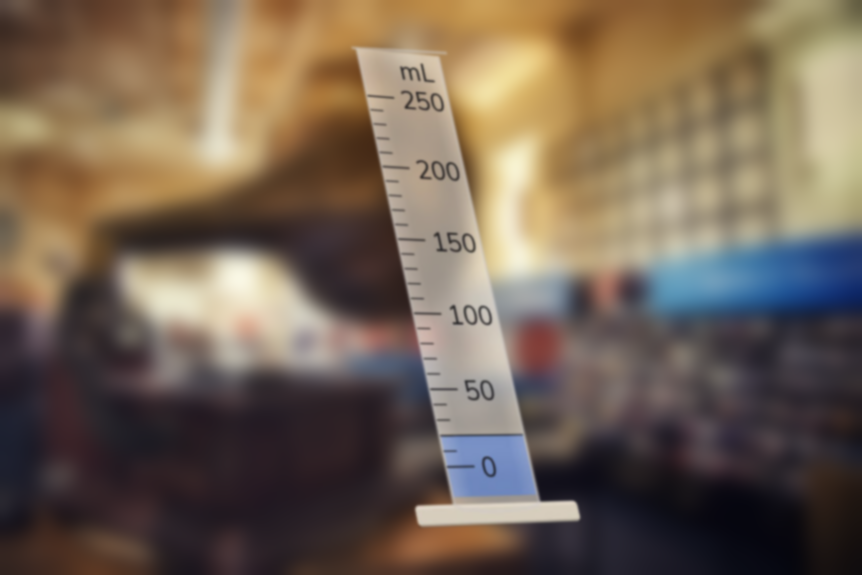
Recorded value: 20,mL
